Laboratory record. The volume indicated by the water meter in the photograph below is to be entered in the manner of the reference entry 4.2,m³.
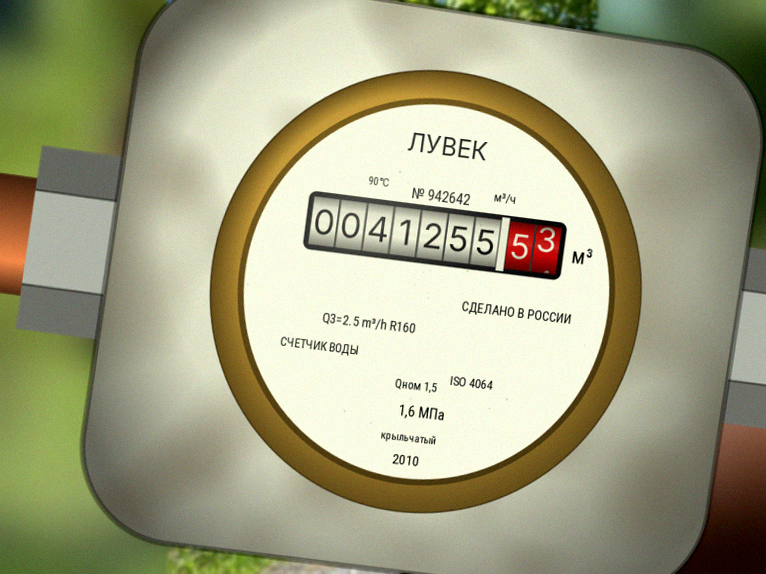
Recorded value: 41255.53,m³
